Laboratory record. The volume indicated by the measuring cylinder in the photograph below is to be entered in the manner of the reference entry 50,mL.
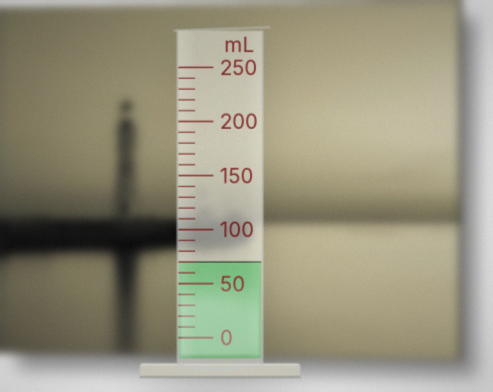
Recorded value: 70,mL
